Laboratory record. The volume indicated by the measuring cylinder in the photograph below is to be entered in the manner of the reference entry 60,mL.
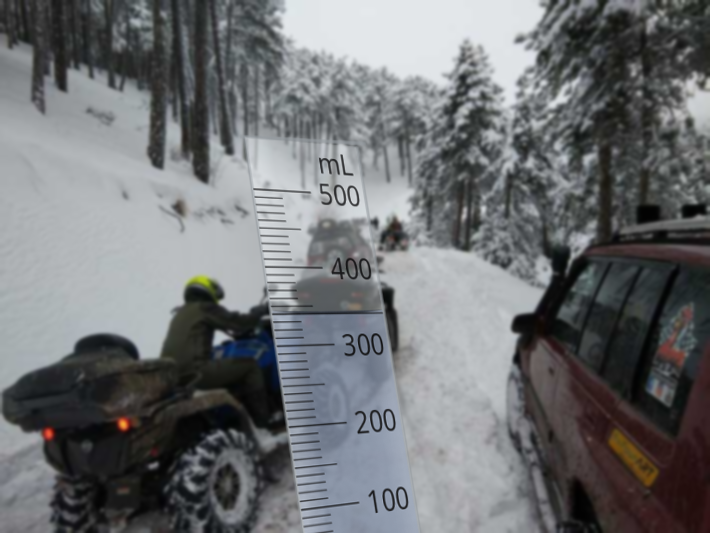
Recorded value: 340,mL
